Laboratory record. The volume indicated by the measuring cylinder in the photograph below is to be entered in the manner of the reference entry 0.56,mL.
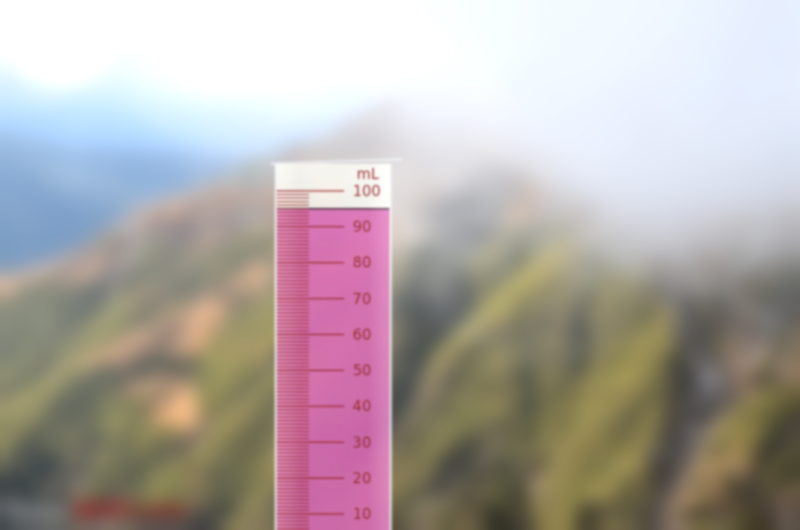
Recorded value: 95,mL
